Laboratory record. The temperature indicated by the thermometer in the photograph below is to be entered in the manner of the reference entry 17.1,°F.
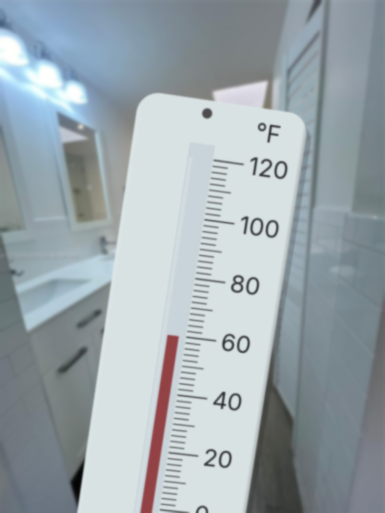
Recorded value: 60,°F
